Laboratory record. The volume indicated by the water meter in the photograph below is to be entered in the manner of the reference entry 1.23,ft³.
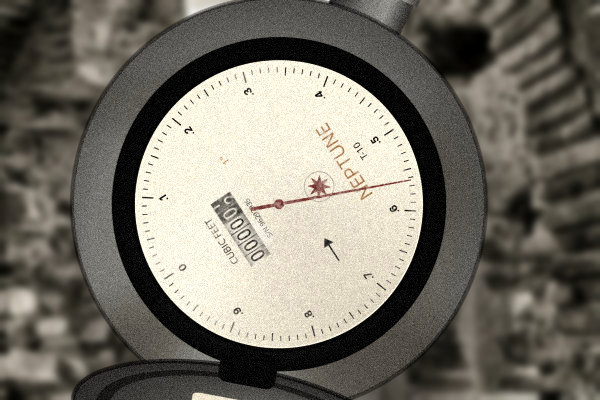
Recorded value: 1.56,ft³
